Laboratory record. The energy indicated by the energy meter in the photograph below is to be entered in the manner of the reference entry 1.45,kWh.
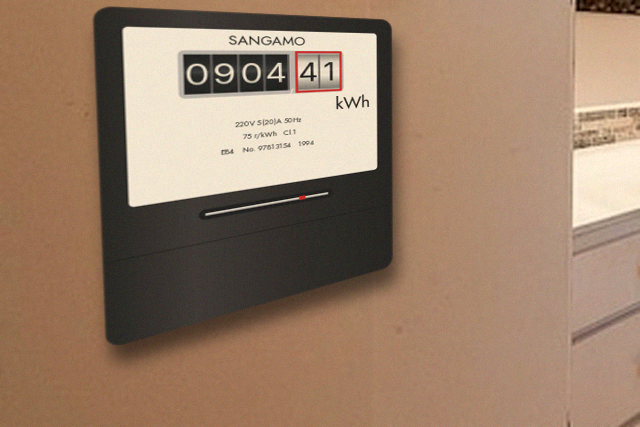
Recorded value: 904.41,kWh
